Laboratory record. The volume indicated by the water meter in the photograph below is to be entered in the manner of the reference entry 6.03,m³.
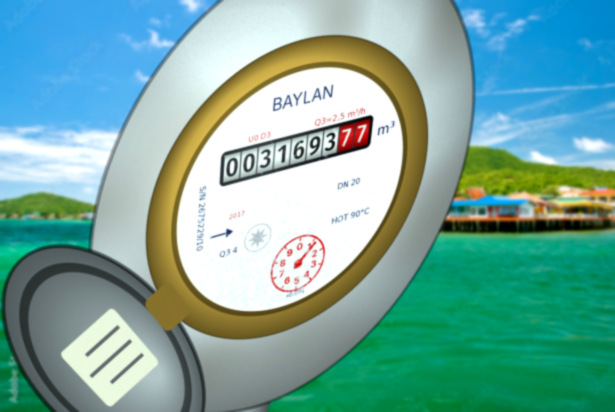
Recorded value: 31693.771,m³
